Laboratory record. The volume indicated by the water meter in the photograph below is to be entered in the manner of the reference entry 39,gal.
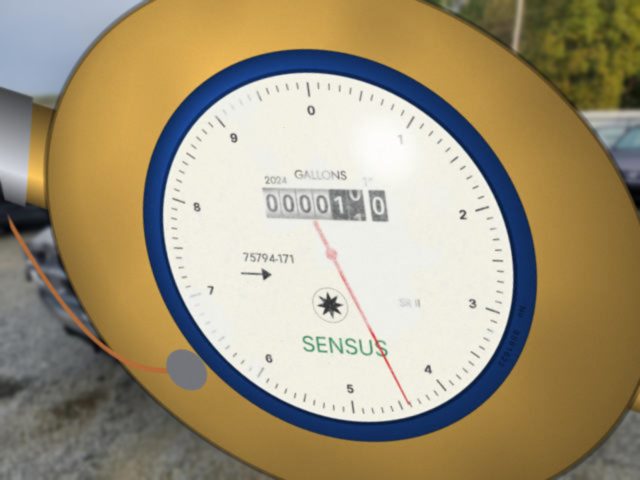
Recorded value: 104.4,gal
